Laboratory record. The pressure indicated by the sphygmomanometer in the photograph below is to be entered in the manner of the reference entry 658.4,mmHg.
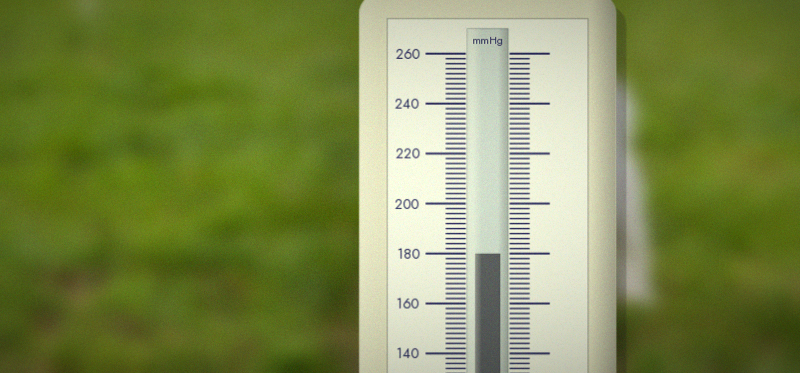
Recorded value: 180,mmHg
